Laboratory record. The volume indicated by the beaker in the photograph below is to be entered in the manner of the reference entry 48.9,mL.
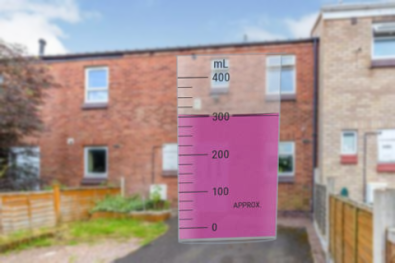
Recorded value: 300,mL
